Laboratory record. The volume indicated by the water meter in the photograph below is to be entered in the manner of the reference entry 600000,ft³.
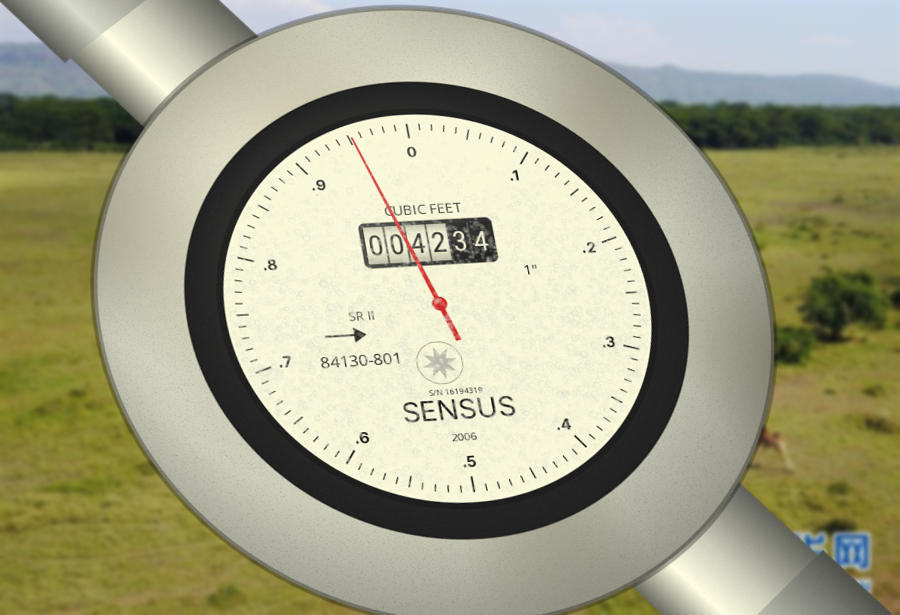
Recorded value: 4233.95,ft³
